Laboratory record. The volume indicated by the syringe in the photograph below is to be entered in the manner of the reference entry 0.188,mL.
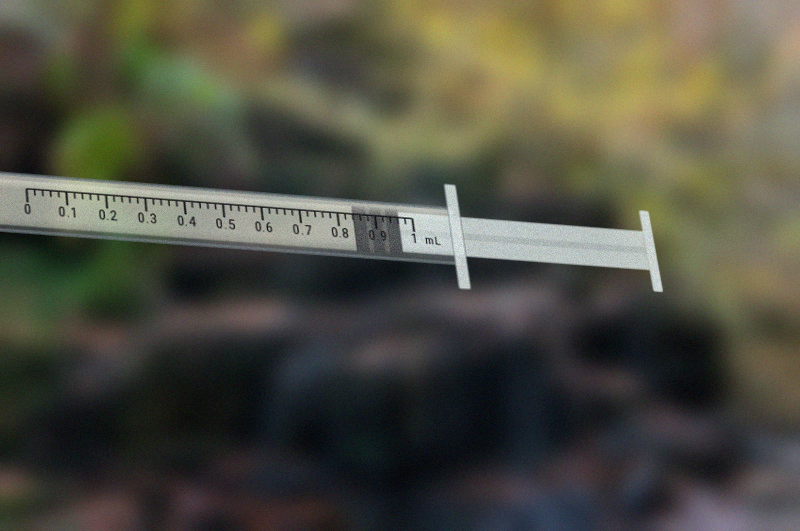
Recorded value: 0.84,mL
